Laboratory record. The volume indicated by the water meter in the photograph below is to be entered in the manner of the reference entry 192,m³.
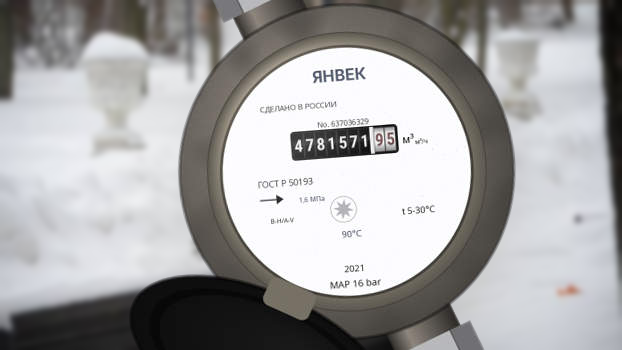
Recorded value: 4781571.95,m³
